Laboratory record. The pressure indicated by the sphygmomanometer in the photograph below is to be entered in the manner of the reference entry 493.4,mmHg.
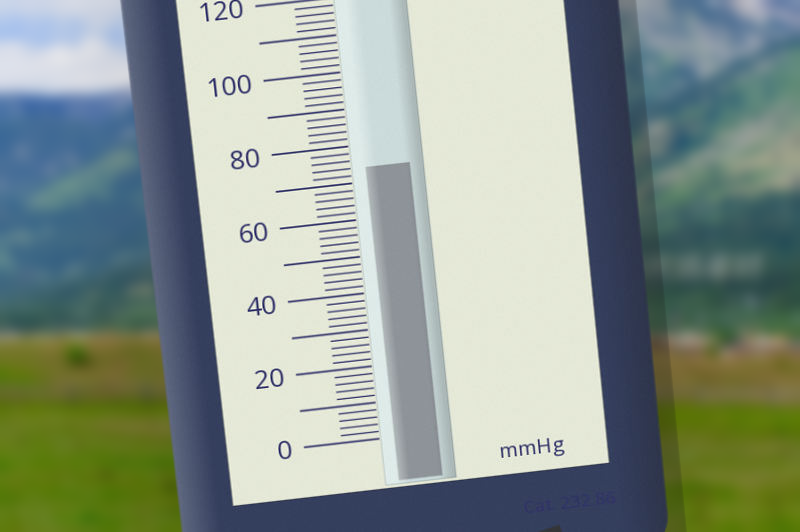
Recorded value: 74,mmHg
